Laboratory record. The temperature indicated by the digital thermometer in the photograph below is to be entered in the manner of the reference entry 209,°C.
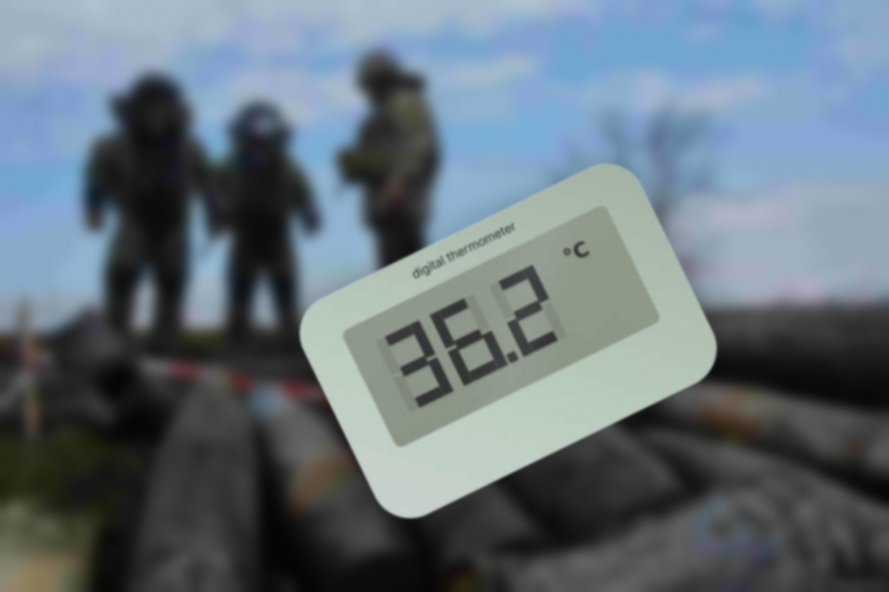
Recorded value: 36.2,°C
